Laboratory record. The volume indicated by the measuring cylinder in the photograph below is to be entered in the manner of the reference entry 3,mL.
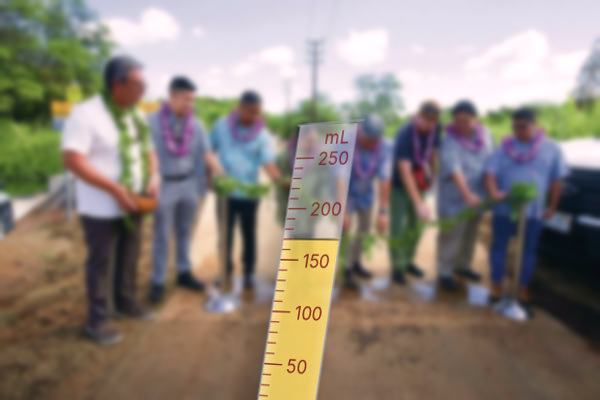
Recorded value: 170,mL
